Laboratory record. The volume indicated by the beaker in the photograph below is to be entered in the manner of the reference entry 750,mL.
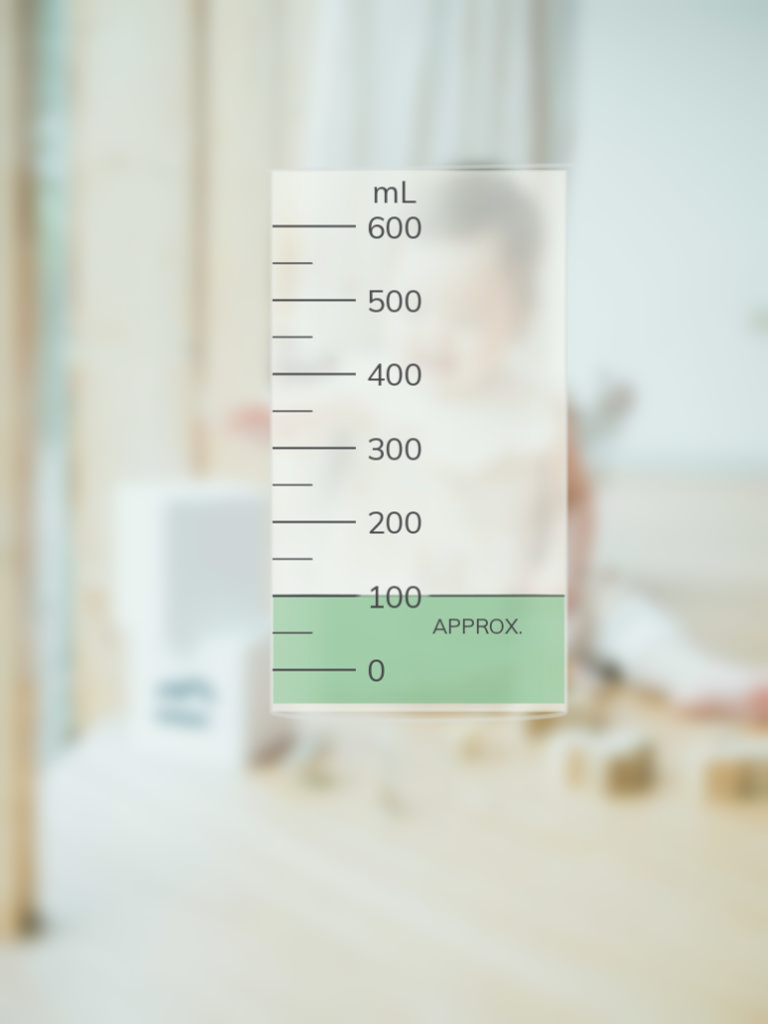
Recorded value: 100,mL
